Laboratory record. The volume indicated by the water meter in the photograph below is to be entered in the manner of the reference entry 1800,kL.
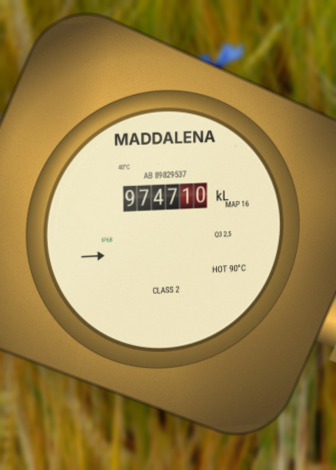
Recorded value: 9747.10,kL
